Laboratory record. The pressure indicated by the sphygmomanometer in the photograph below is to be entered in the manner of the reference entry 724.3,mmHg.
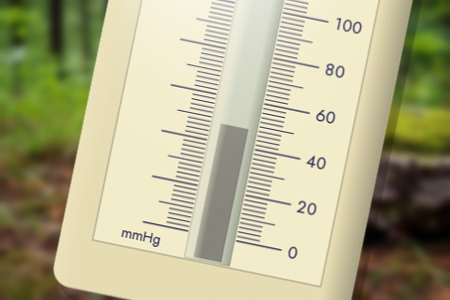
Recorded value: 48,mmHg
